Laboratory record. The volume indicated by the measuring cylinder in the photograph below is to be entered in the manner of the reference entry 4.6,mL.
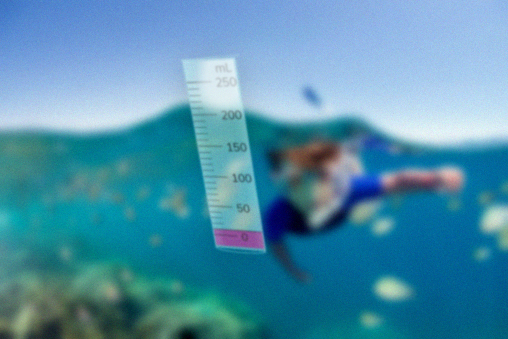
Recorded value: 10,mL
